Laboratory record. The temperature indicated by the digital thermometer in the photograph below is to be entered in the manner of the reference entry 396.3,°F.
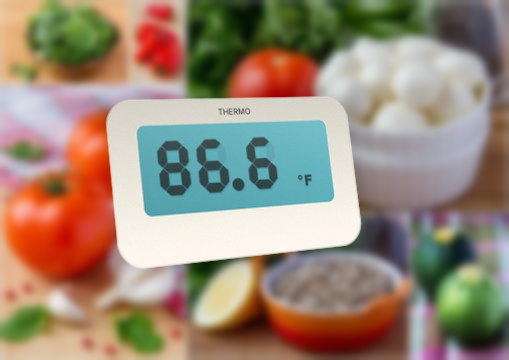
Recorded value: 86.6,°F
